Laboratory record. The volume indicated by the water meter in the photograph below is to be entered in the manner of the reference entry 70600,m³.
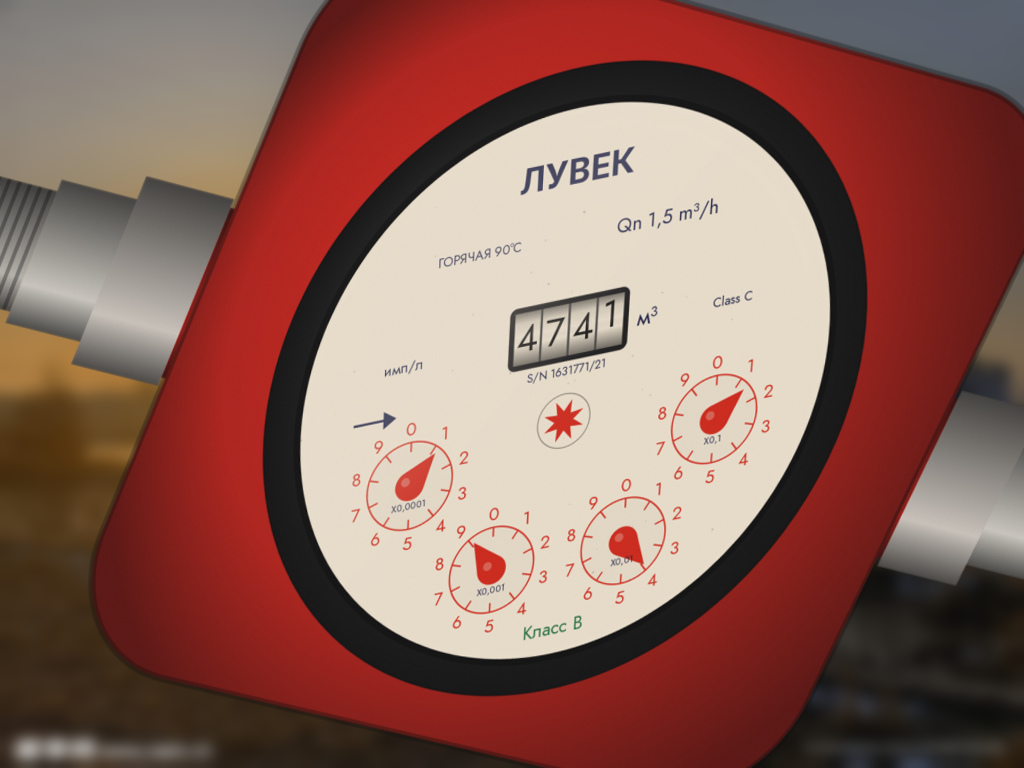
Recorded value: 4741.1391,m³
